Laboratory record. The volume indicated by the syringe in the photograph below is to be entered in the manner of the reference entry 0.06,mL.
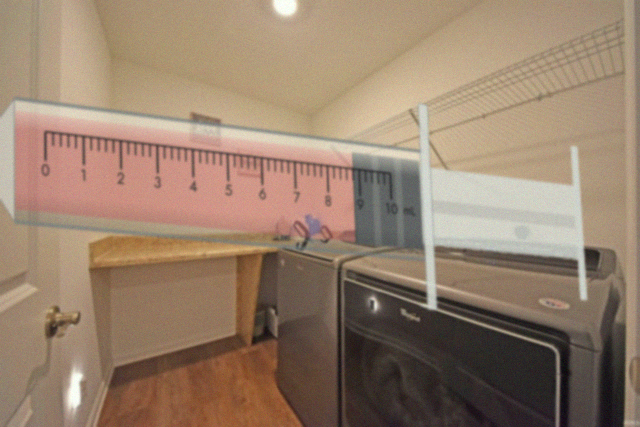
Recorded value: 8.8,mL
